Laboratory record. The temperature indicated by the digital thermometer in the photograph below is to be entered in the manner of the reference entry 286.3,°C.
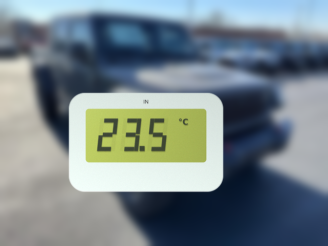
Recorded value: 23.5,°C
